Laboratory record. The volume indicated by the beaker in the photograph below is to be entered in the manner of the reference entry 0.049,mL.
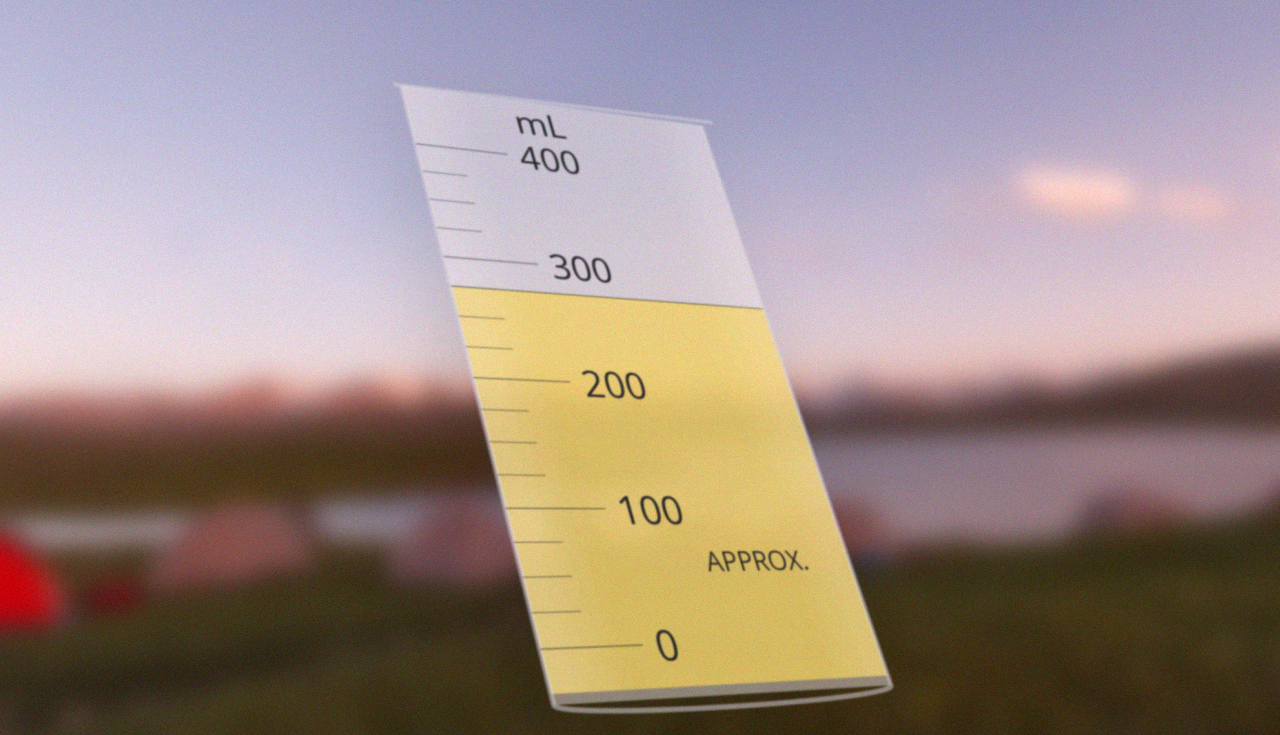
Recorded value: 275,mL
